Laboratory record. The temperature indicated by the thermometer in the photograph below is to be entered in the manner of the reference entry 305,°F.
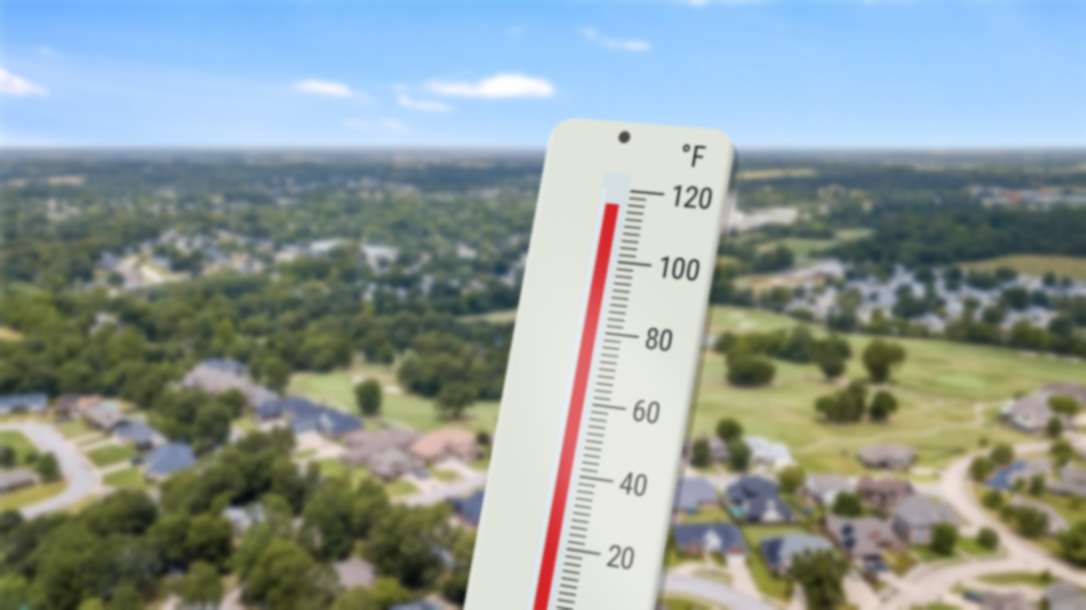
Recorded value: 116,°F
